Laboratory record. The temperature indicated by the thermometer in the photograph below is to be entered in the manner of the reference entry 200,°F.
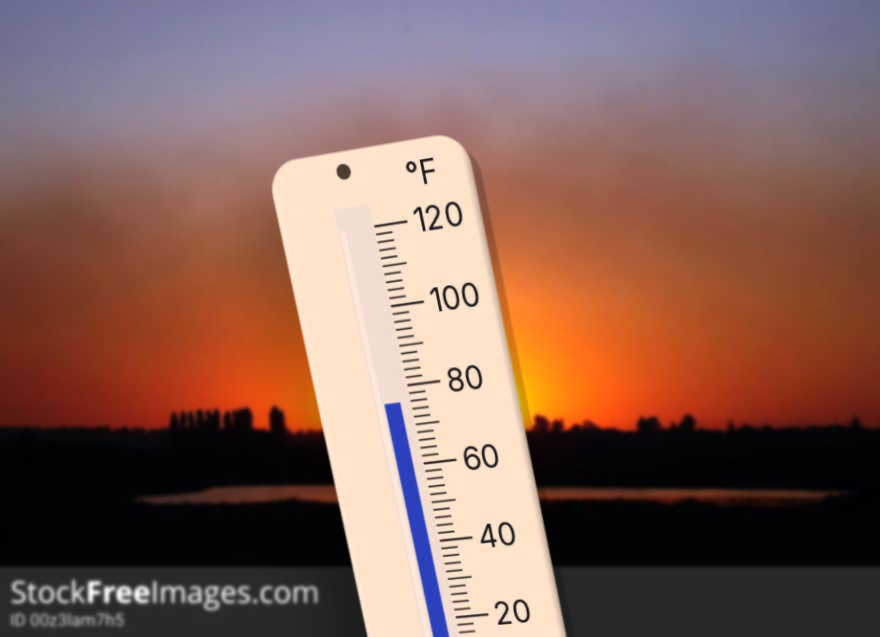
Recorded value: 76,°F
